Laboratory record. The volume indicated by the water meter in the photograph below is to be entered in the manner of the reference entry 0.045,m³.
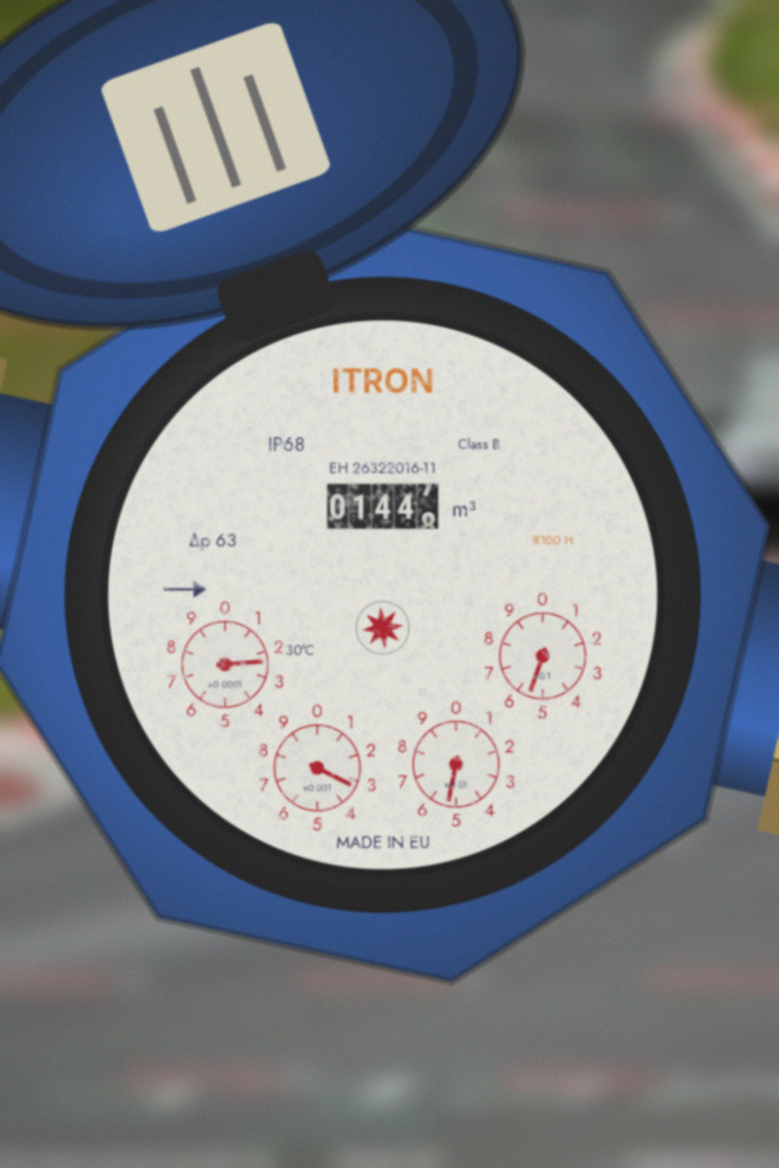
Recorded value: 1447.5532,m³
